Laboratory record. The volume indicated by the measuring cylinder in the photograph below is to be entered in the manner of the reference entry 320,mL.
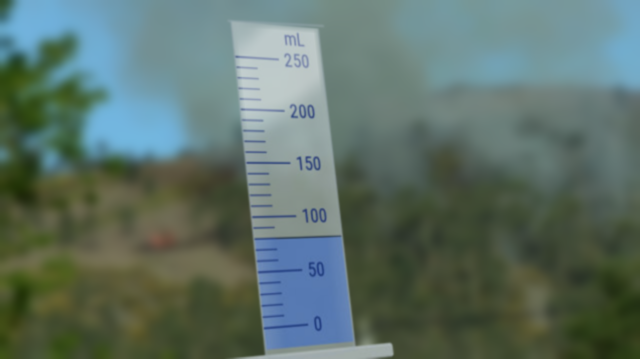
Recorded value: 80,mL
